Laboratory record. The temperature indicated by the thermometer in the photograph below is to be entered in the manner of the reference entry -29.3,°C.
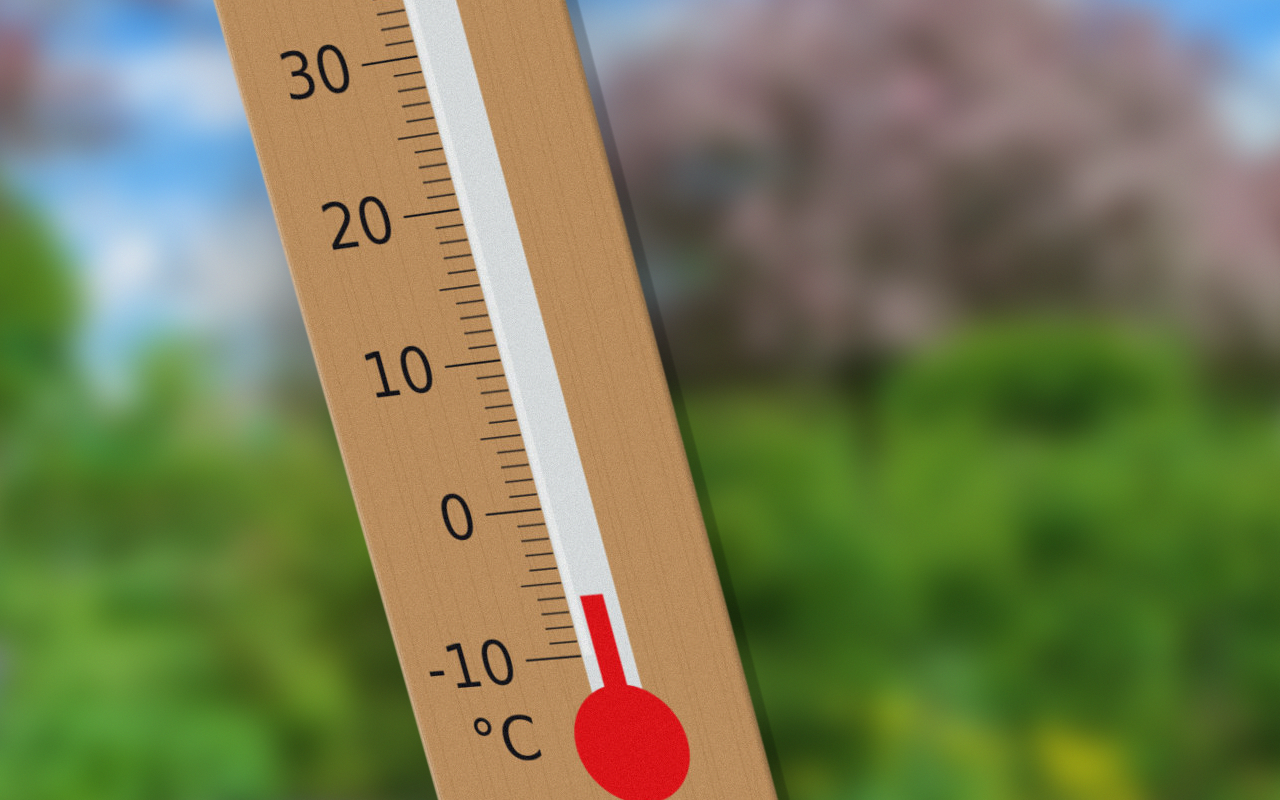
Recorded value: -6,°C
